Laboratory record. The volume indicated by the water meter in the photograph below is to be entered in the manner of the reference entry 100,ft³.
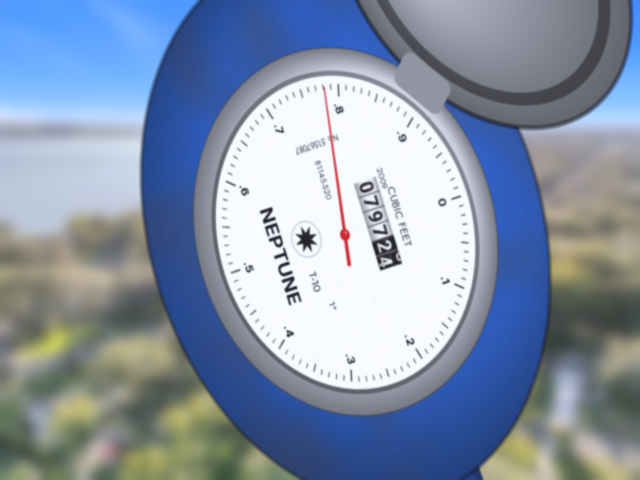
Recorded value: 79723.78,ft³
